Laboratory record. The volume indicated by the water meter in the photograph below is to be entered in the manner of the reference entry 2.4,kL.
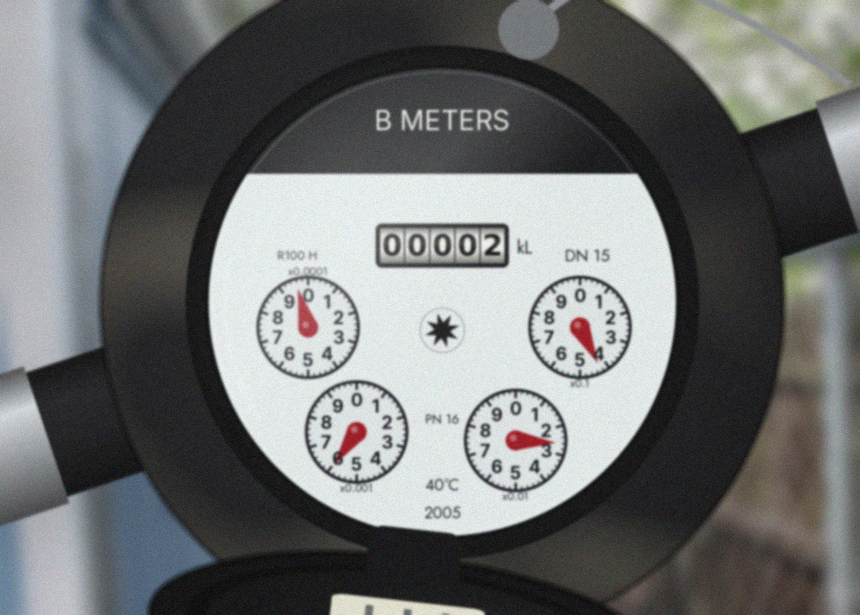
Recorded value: 2.4259,kL
